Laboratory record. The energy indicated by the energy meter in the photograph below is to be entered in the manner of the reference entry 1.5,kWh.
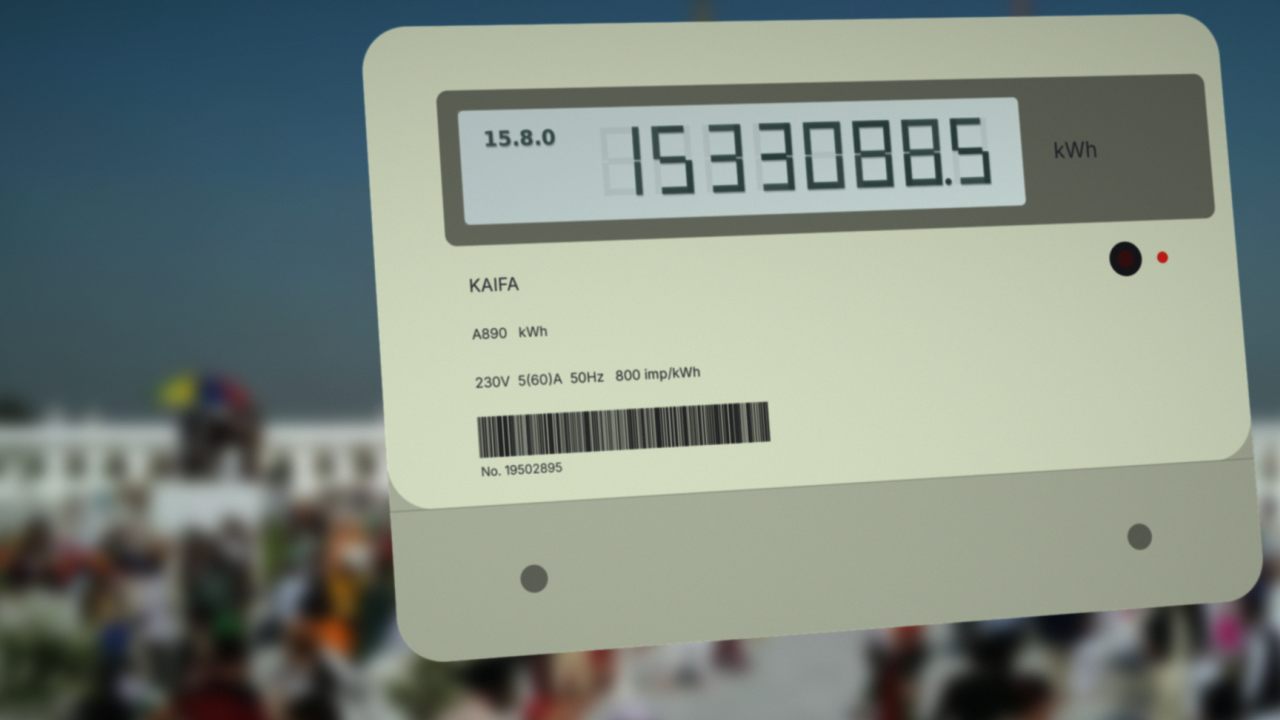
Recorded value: 1533088.5,kWh
